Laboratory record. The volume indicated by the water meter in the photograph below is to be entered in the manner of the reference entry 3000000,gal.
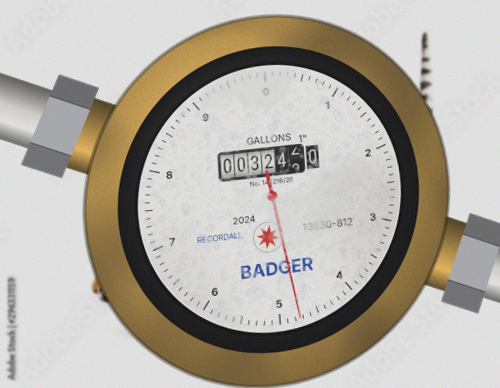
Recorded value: 32424.7,gal
